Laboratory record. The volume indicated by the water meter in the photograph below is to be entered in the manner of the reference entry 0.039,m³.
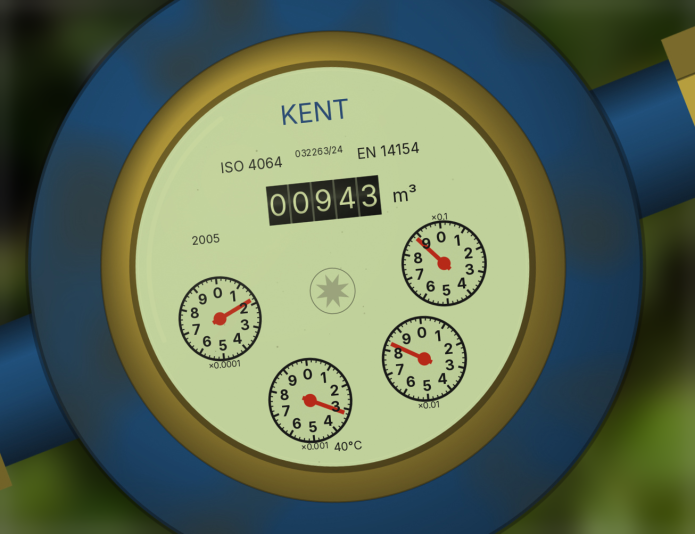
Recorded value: 943.8831,m³
